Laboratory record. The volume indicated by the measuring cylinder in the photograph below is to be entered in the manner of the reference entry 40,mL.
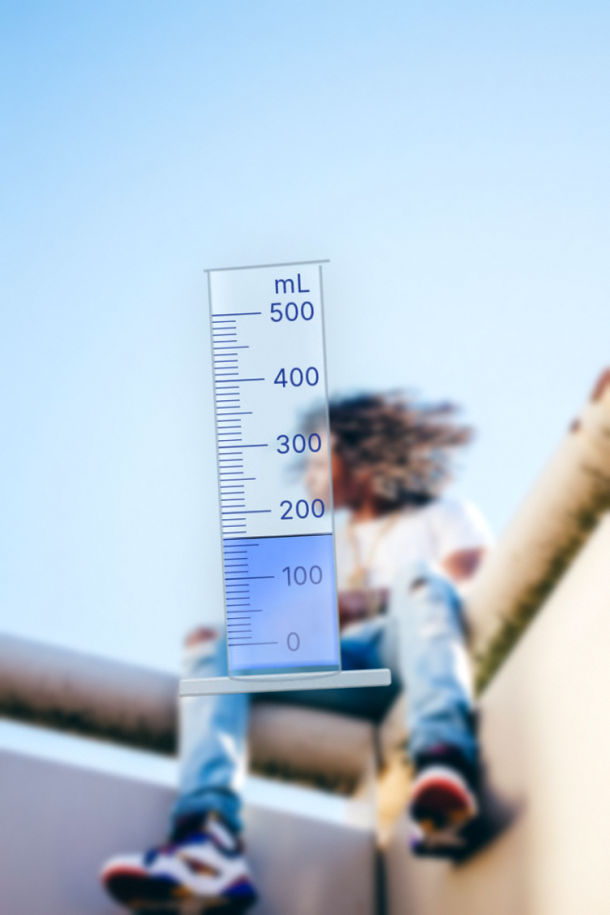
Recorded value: 160,mL
